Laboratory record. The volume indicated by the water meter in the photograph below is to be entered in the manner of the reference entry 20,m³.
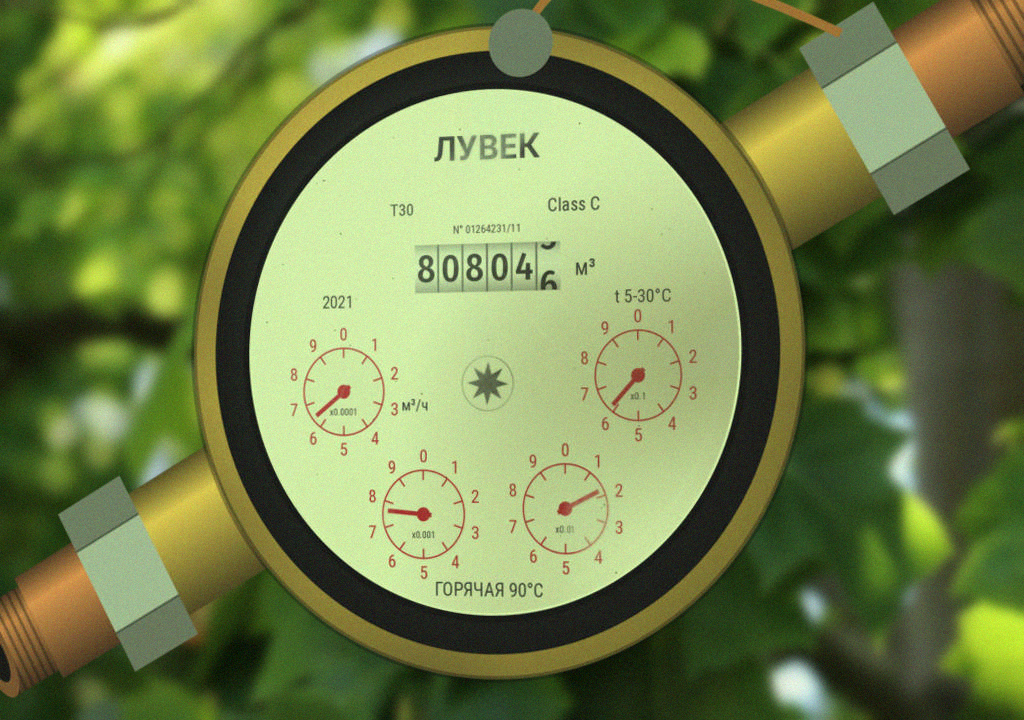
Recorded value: 808045.6176,m³
